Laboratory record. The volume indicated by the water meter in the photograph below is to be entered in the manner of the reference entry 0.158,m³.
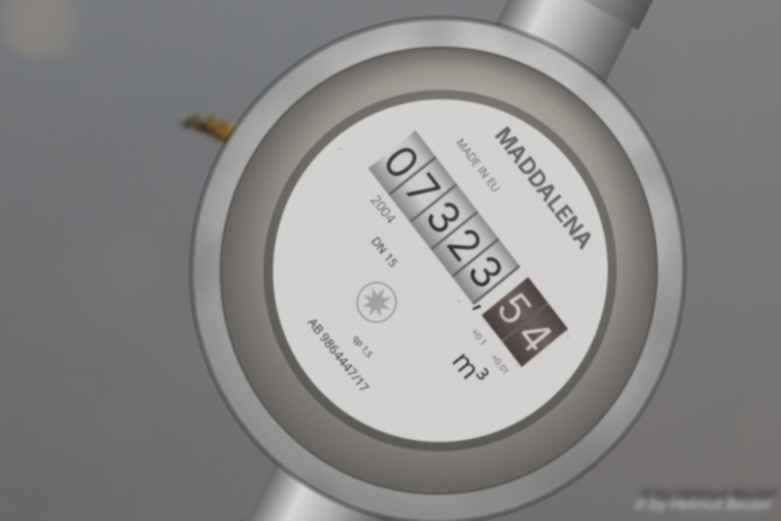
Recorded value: 7323.54,m³
